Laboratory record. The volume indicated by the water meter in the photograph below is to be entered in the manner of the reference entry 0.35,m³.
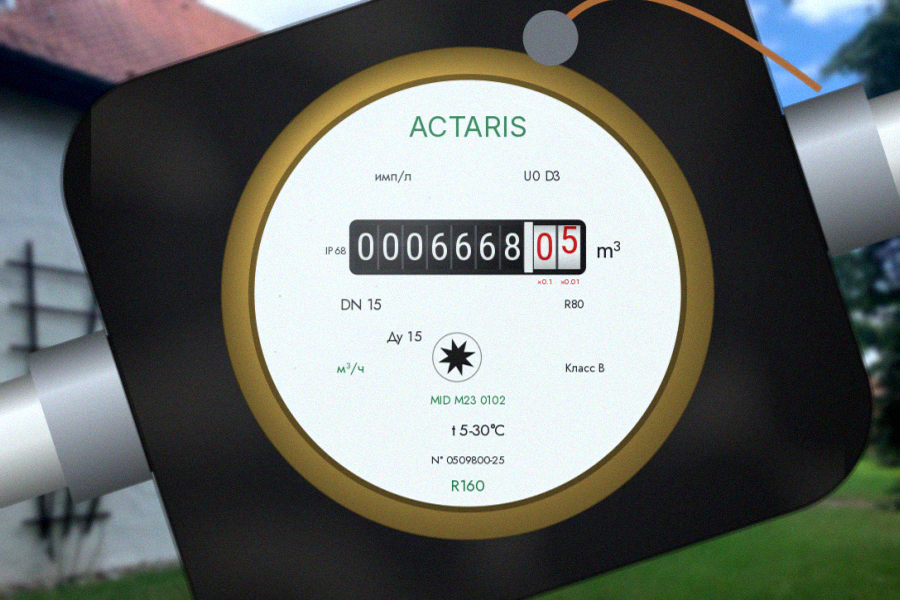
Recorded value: 6668.05,m³
